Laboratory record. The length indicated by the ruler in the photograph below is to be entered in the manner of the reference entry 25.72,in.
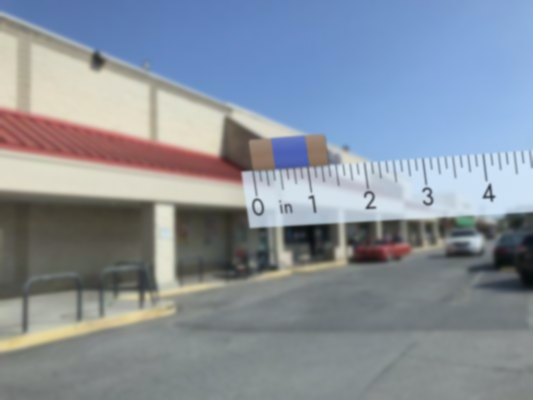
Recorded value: 1.375,in
